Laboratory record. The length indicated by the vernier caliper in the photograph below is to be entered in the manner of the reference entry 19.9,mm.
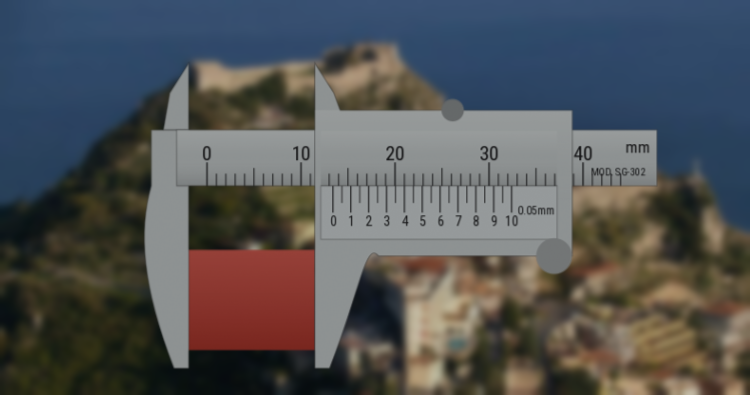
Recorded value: 13.4,mm
